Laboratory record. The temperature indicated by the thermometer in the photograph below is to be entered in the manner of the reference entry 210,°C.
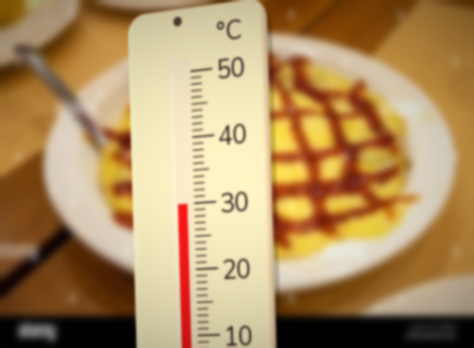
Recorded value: 30,°C
